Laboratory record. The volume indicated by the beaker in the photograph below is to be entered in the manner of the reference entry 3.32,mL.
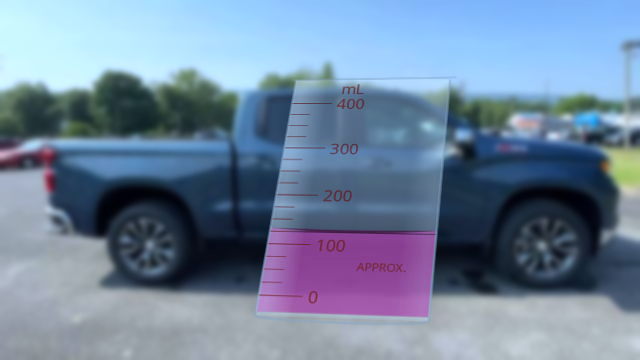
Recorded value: 125,mL
